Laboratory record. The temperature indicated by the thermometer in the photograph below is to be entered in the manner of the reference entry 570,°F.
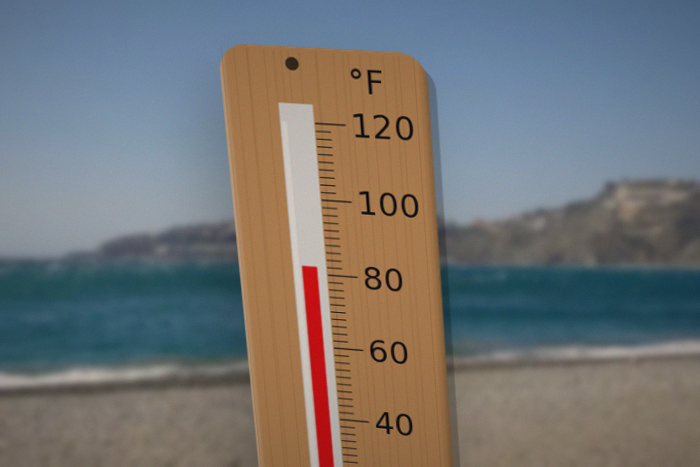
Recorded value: 82,°F
